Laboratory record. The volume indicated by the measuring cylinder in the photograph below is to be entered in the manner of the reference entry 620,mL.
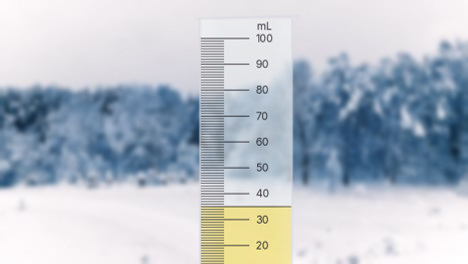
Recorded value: 35,mL
